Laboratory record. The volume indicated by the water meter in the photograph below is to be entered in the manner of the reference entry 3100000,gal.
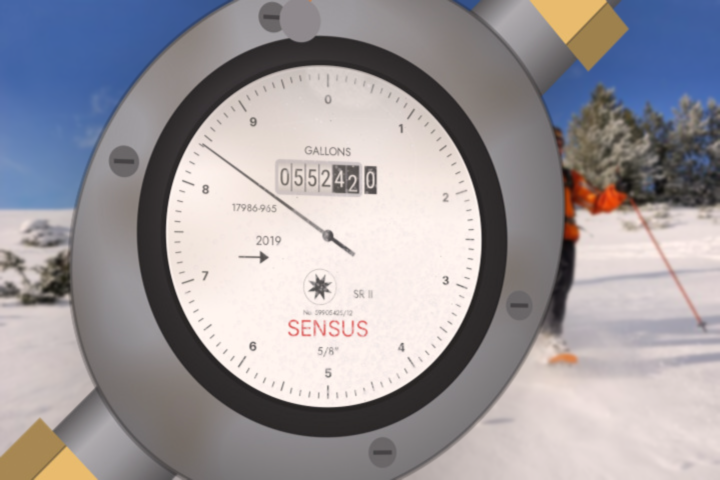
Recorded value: 552418.4,gal
